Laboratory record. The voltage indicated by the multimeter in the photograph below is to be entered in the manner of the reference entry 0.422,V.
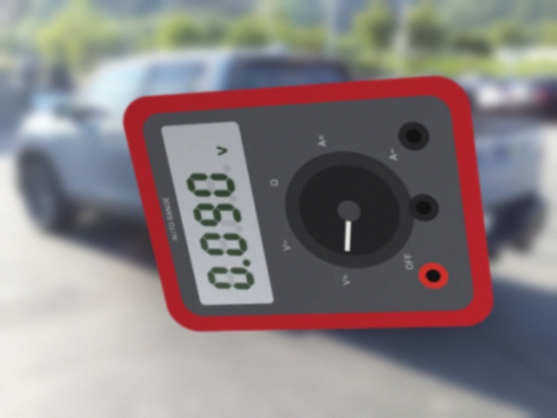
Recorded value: 0.090,V
